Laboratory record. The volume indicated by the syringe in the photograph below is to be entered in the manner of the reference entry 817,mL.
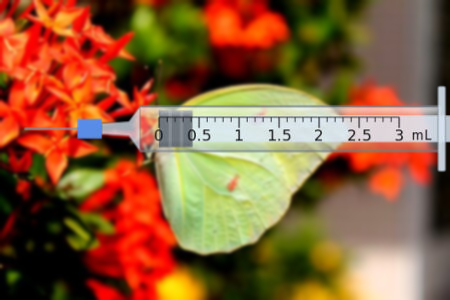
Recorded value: 0,mL
